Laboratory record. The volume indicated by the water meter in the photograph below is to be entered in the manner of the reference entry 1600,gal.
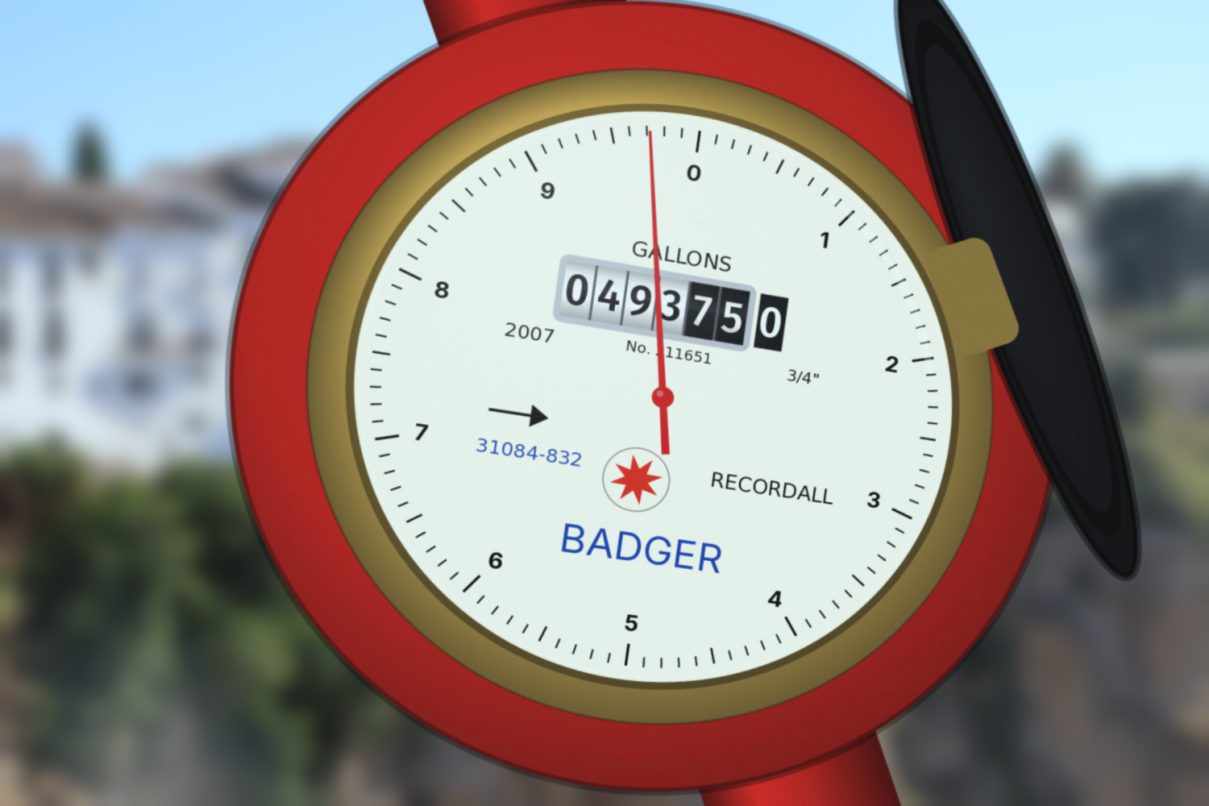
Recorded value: 493749.7,gal
